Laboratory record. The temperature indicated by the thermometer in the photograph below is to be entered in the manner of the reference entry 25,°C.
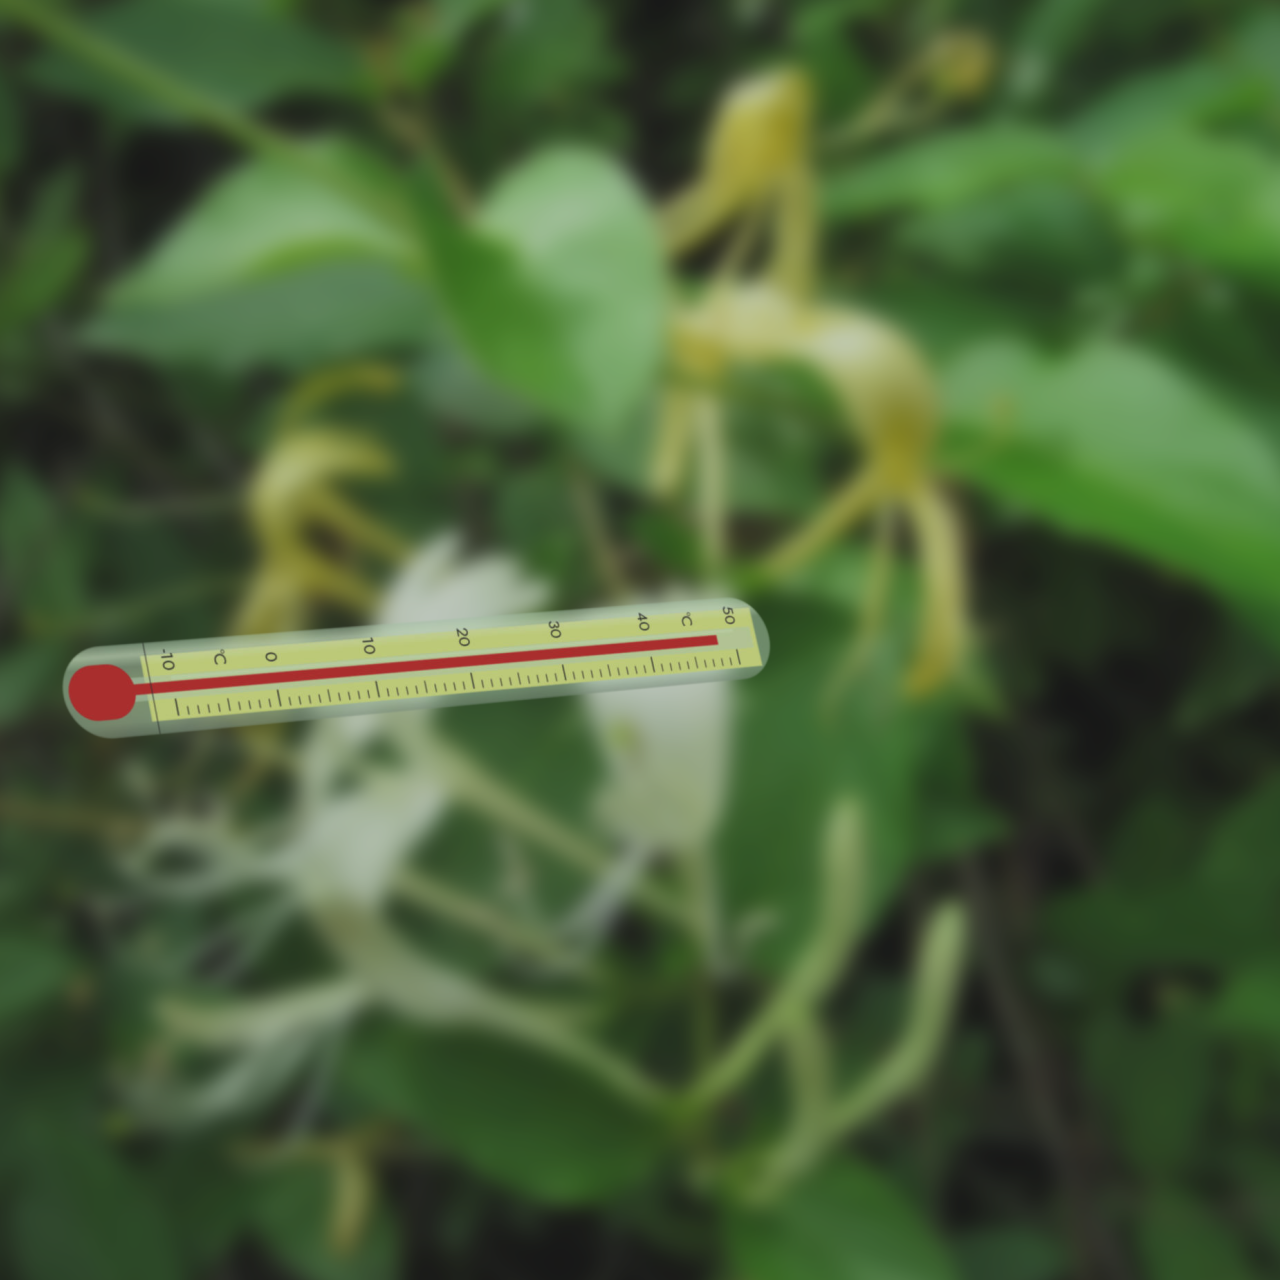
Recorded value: 48,°C
